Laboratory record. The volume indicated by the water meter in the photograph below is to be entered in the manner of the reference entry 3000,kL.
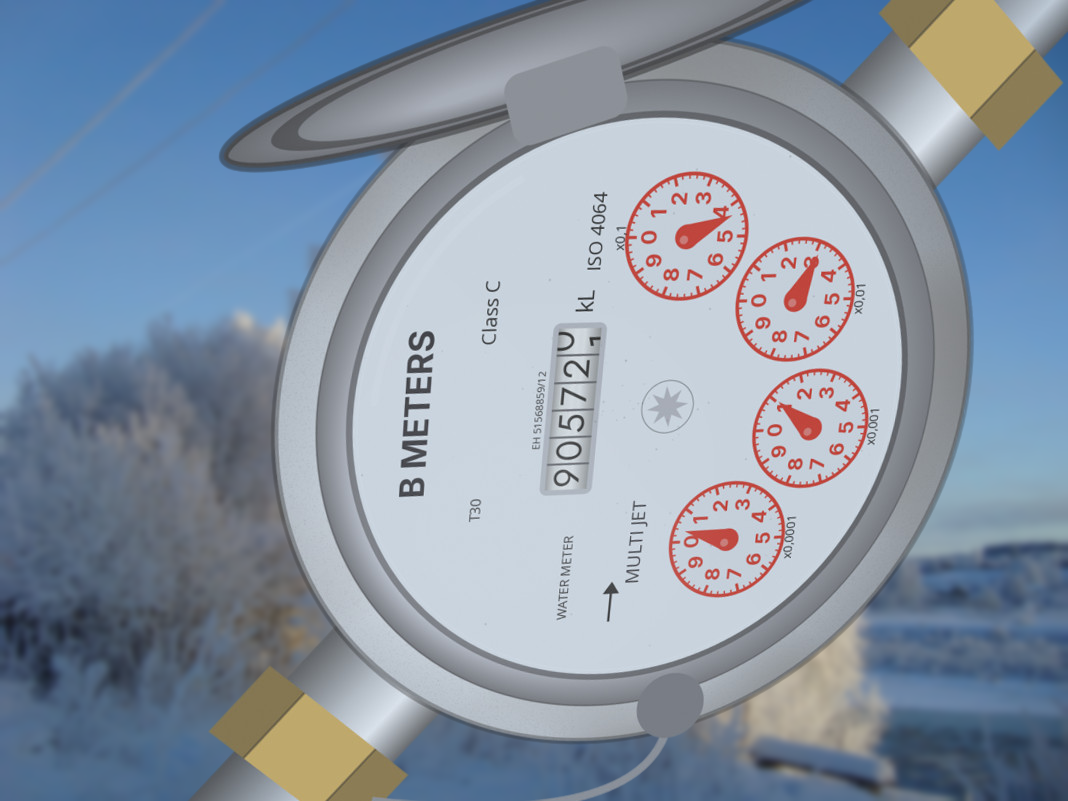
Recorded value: 905720.4310,kL
